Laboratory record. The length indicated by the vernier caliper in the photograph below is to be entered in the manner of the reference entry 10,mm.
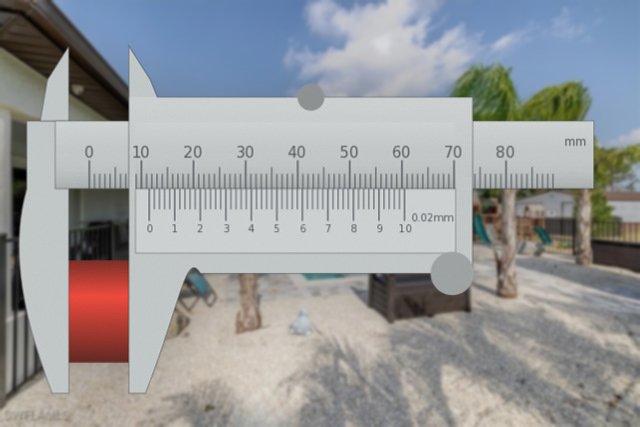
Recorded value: 11.5,mm
